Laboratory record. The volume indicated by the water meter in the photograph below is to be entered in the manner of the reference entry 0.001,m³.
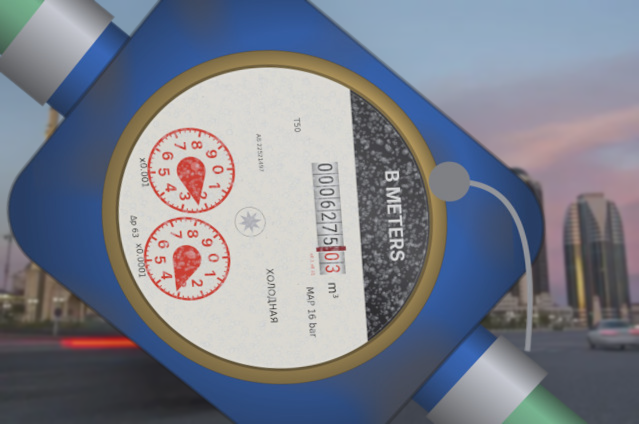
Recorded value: 6275.0323,m³
